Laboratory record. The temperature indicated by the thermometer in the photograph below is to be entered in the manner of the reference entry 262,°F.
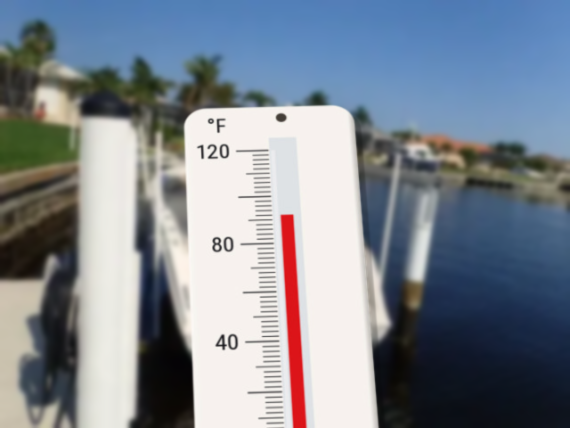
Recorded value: 92,°F
